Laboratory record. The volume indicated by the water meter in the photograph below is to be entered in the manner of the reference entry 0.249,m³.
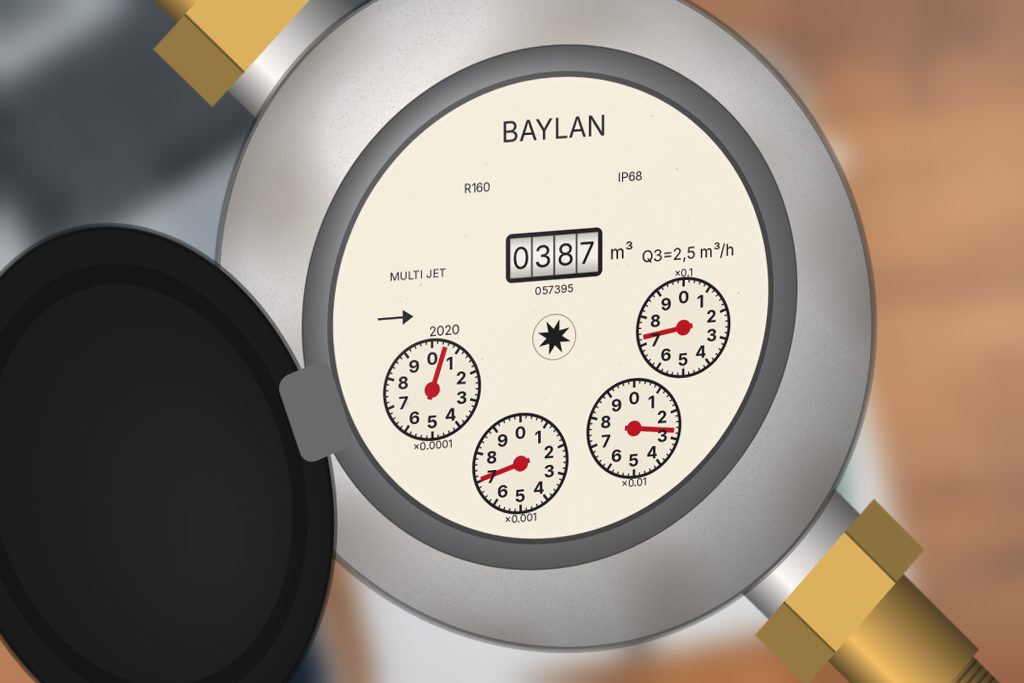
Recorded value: 387.7270,m³
